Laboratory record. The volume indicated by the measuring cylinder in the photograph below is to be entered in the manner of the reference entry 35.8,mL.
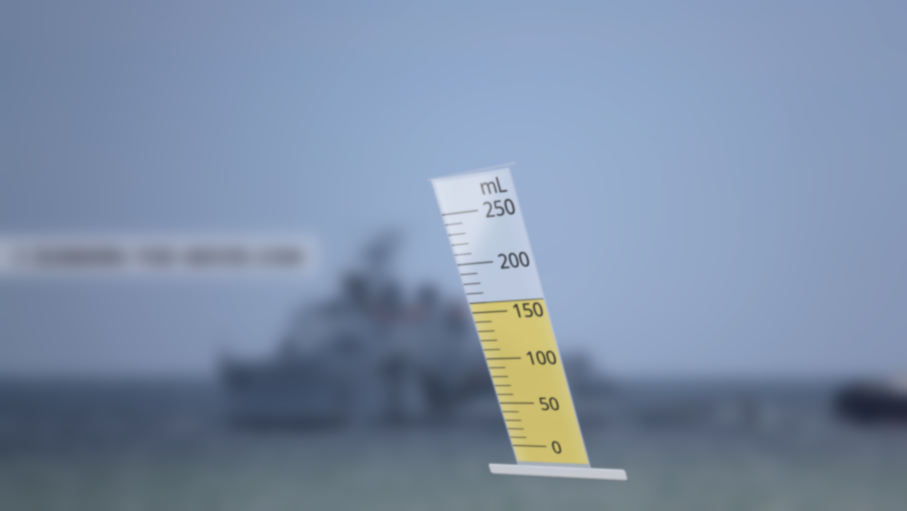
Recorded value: 160,mL
